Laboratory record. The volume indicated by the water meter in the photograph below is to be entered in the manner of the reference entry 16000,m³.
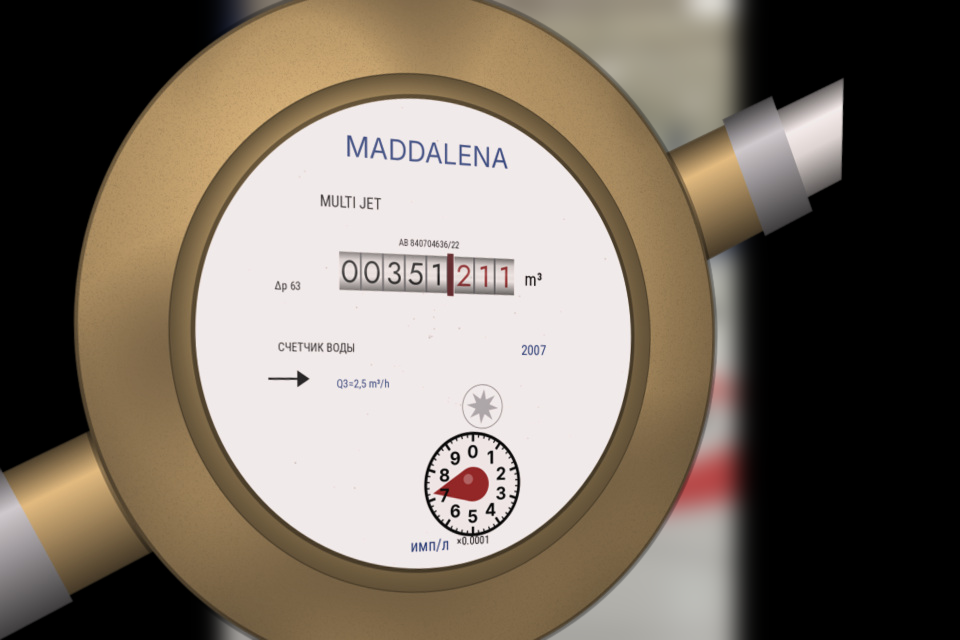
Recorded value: 351.2117,m³
